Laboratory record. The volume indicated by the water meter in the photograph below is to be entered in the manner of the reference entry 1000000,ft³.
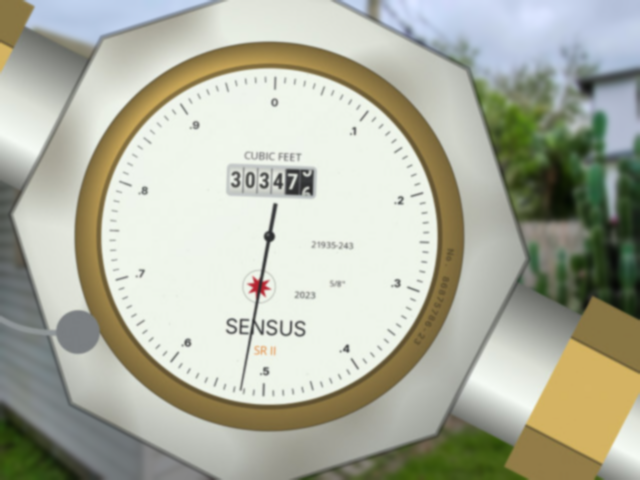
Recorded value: 303475.52,ft³
